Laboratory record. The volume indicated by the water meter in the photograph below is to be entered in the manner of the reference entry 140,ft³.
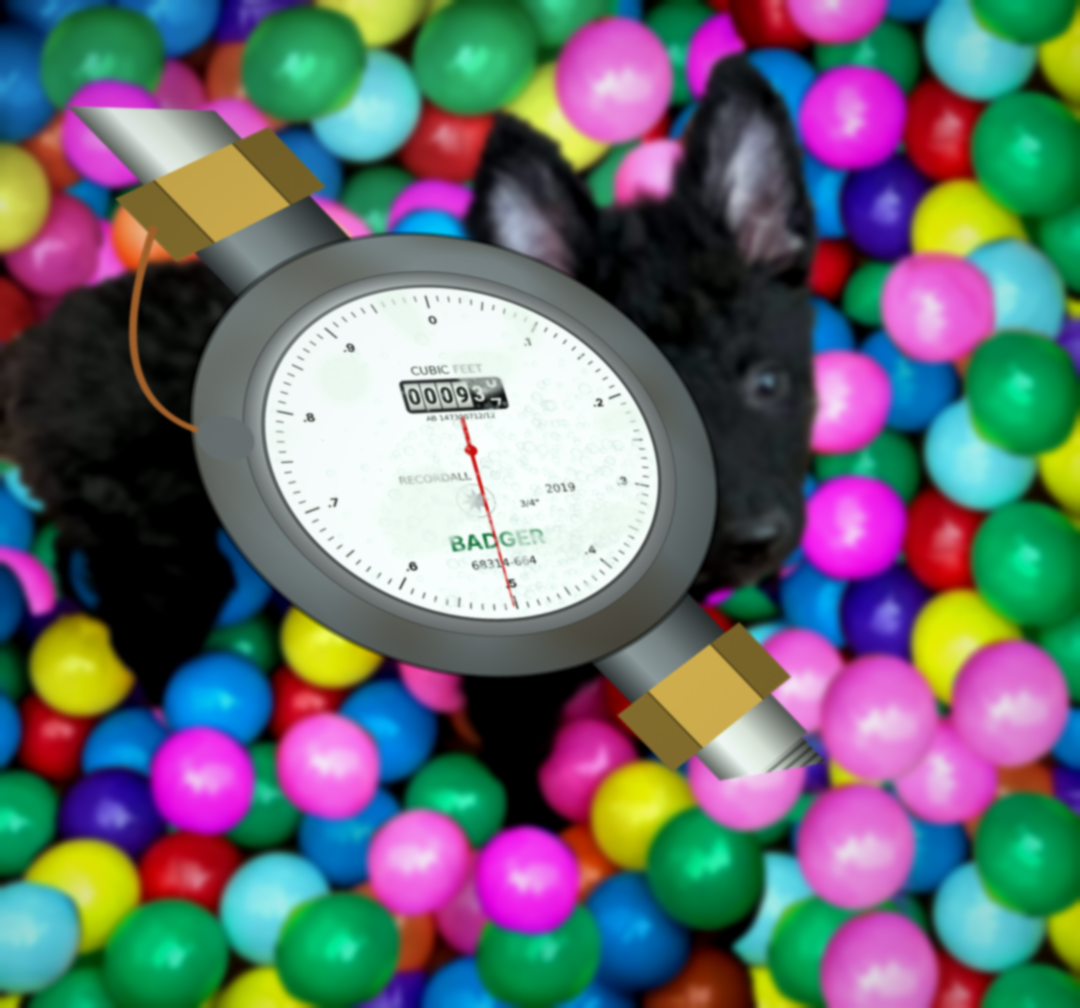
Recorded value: 936.50,ft³
